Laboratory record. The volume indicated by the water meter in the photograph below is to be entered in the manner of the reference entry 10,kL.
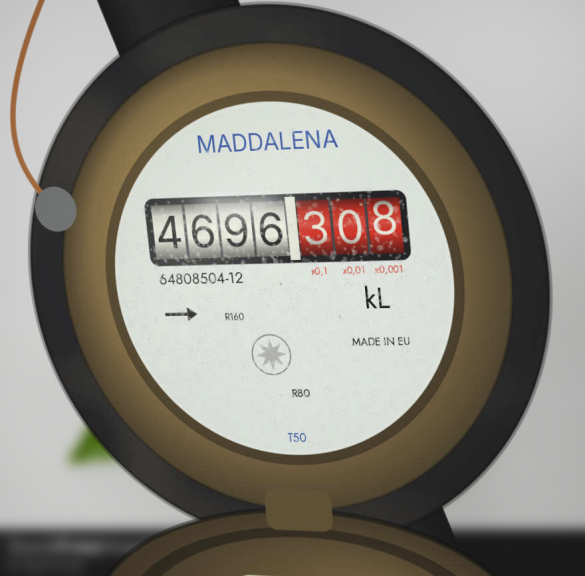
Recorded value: 4696.308,kL
